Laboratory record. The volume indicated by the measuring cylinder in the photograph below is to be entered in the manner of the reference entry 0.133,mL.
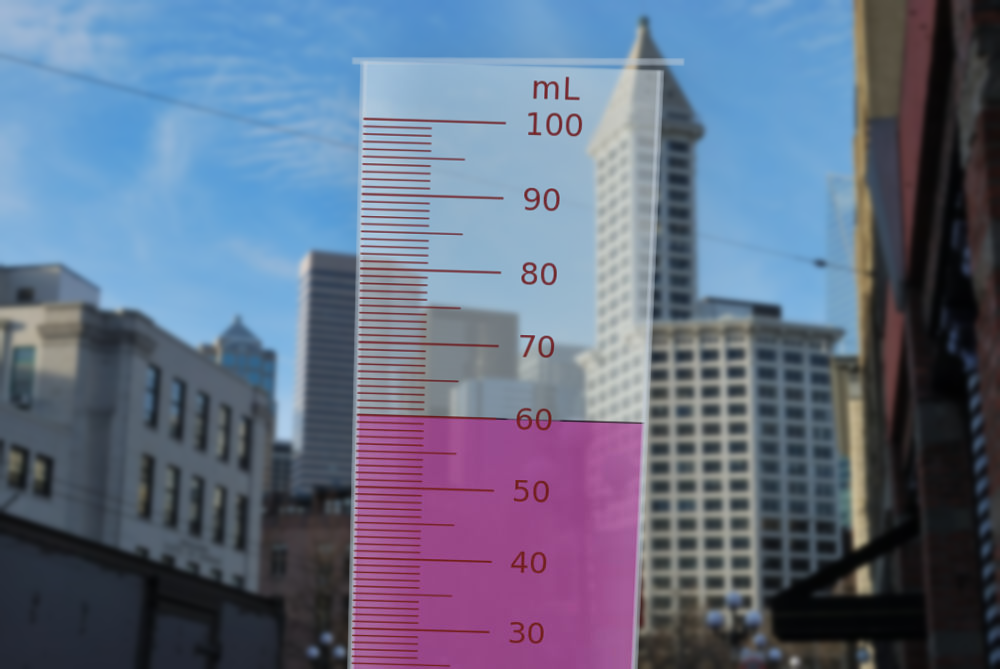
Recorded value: 60,mL
